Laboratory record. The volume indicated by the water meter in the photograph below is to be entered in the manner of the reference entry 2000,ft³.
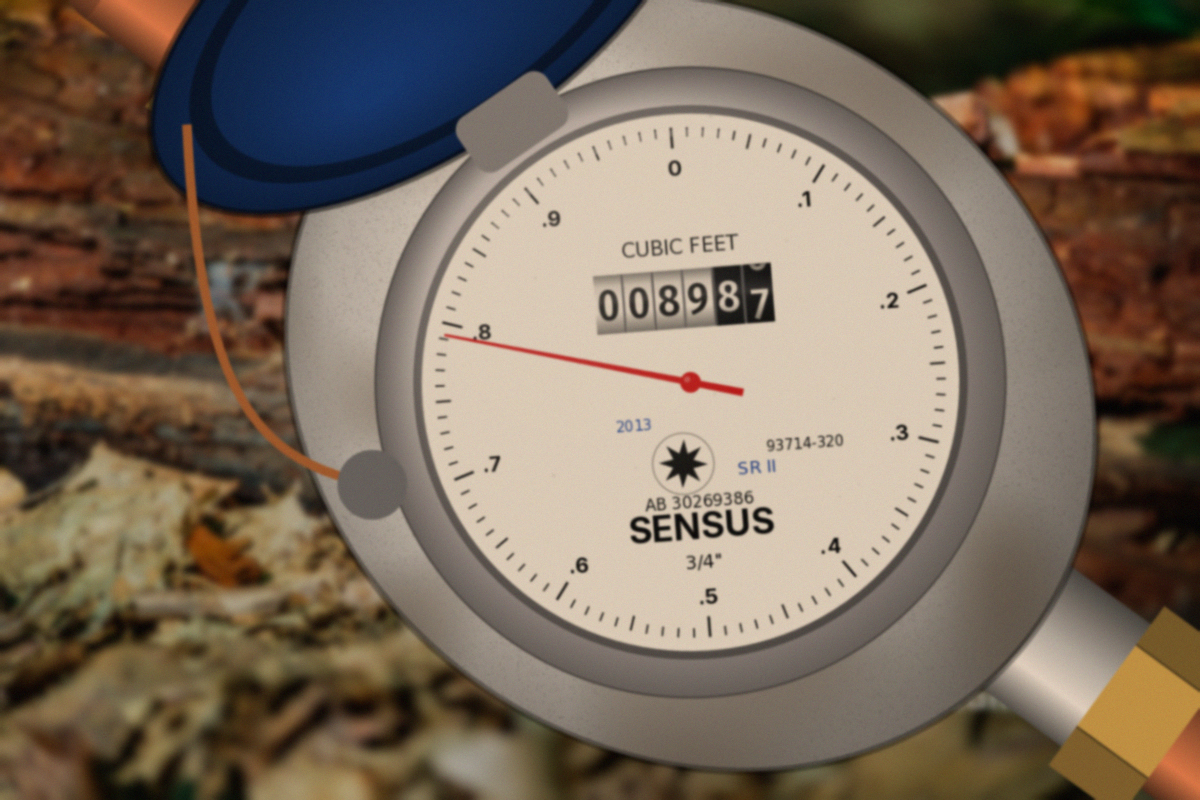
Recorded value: 8986.79,ft³
